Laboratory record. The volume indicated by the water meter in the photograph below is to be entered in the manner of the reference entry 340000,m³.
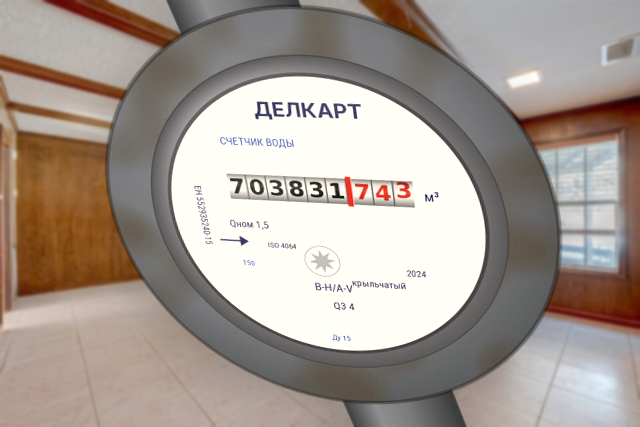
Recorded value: 703831.743,m³
